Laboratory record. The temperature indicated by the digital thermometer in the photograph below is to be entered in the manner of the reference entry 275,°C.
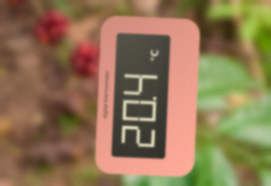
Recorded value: 20.4,°C
